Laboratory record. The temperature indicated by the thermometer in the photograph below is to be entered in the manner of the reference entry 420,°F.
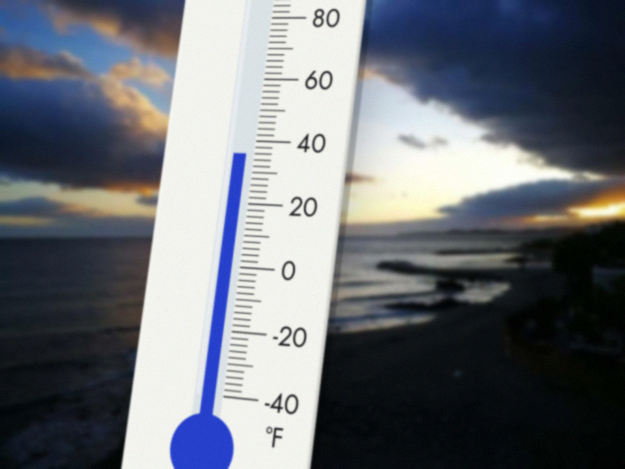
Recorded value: 36,°F
